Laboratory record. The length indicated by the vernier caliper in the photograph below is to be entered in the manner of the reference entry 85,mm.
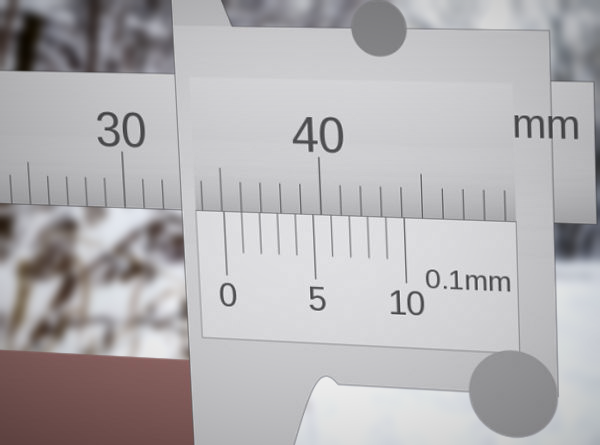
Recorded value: 35.1,mm
